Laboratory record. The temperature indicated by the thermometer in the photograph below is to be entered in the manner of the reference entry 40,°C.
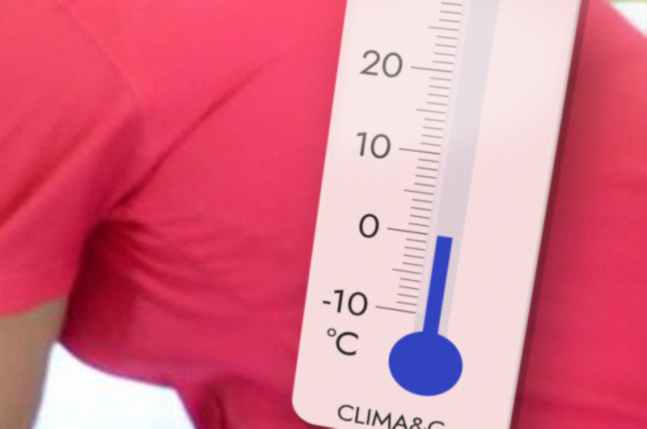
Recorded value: 0,°C
